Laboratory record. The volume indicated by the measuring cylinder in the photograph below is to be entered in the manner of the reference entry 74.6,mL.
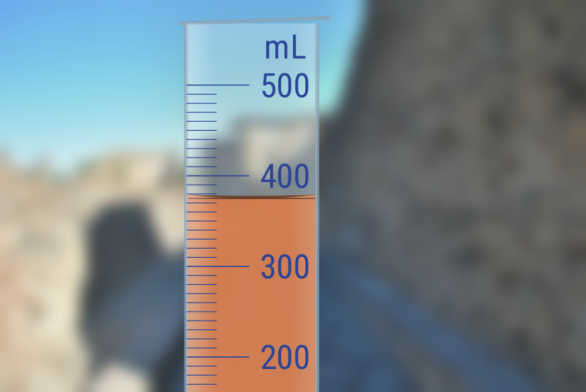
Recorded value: 375,mL
